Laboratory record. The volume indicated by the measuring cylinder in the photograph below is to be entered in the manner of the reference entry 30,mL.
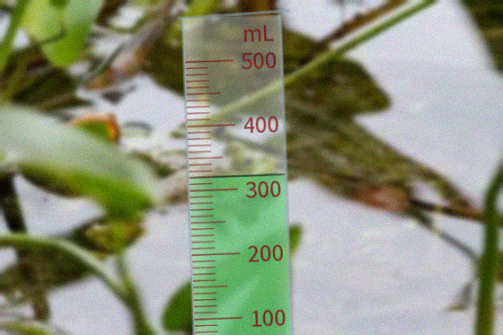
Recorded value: 320,mL
